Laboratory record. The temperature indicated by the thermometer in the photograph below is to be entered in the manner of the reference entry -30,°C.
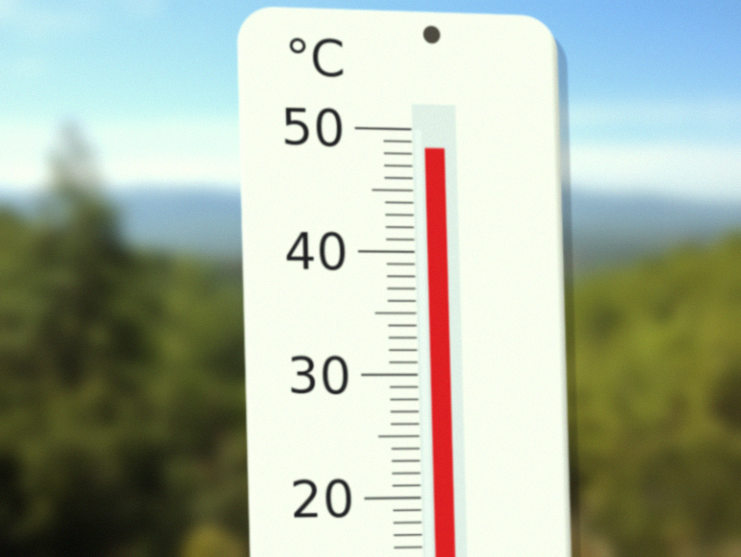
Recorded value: 48.5,°C
